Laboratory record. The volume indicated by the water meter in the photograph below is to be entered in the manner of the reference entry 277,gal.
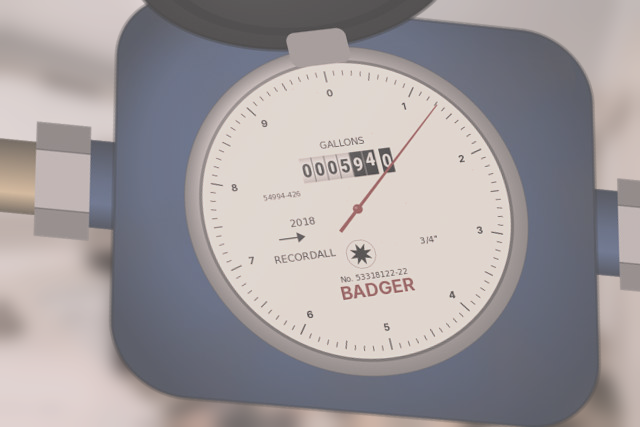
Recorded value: 5941.3,gal
